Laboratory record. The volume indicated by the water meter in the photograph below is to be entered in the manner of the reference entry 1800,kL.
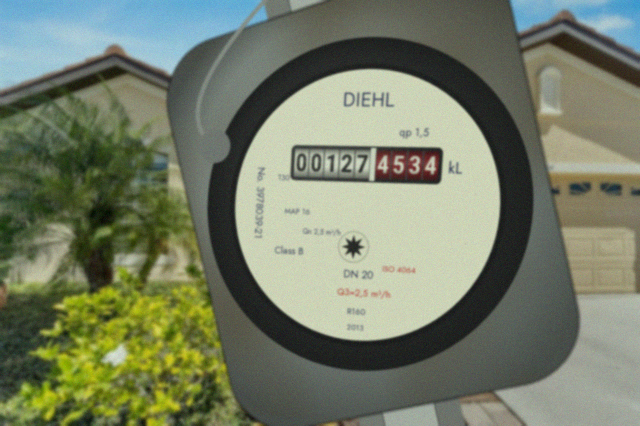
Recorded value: 127.4534,kL
